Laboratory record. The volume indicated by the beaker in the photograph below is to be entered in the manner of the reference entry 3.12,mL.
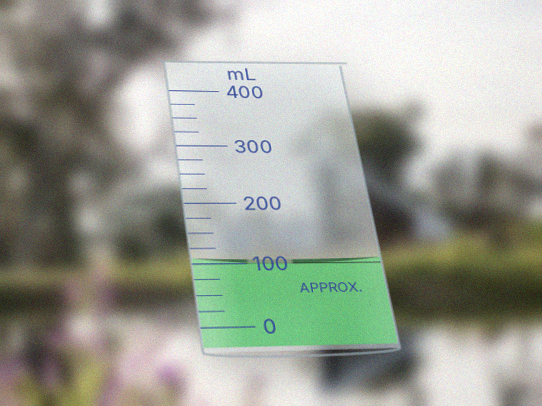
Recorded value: 100,mL
